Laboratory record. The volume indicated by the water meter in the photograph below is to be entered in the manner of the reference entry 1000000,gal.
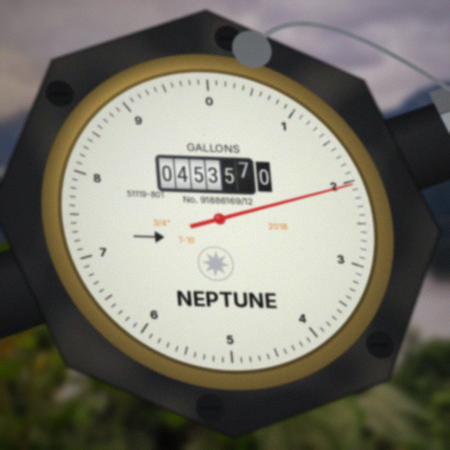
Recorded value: 453572.0,gal
